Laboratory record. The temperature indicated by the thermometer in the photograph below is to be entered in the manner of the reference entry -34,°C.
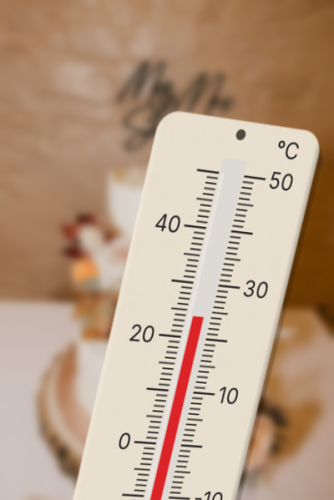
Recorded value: 24,°C
